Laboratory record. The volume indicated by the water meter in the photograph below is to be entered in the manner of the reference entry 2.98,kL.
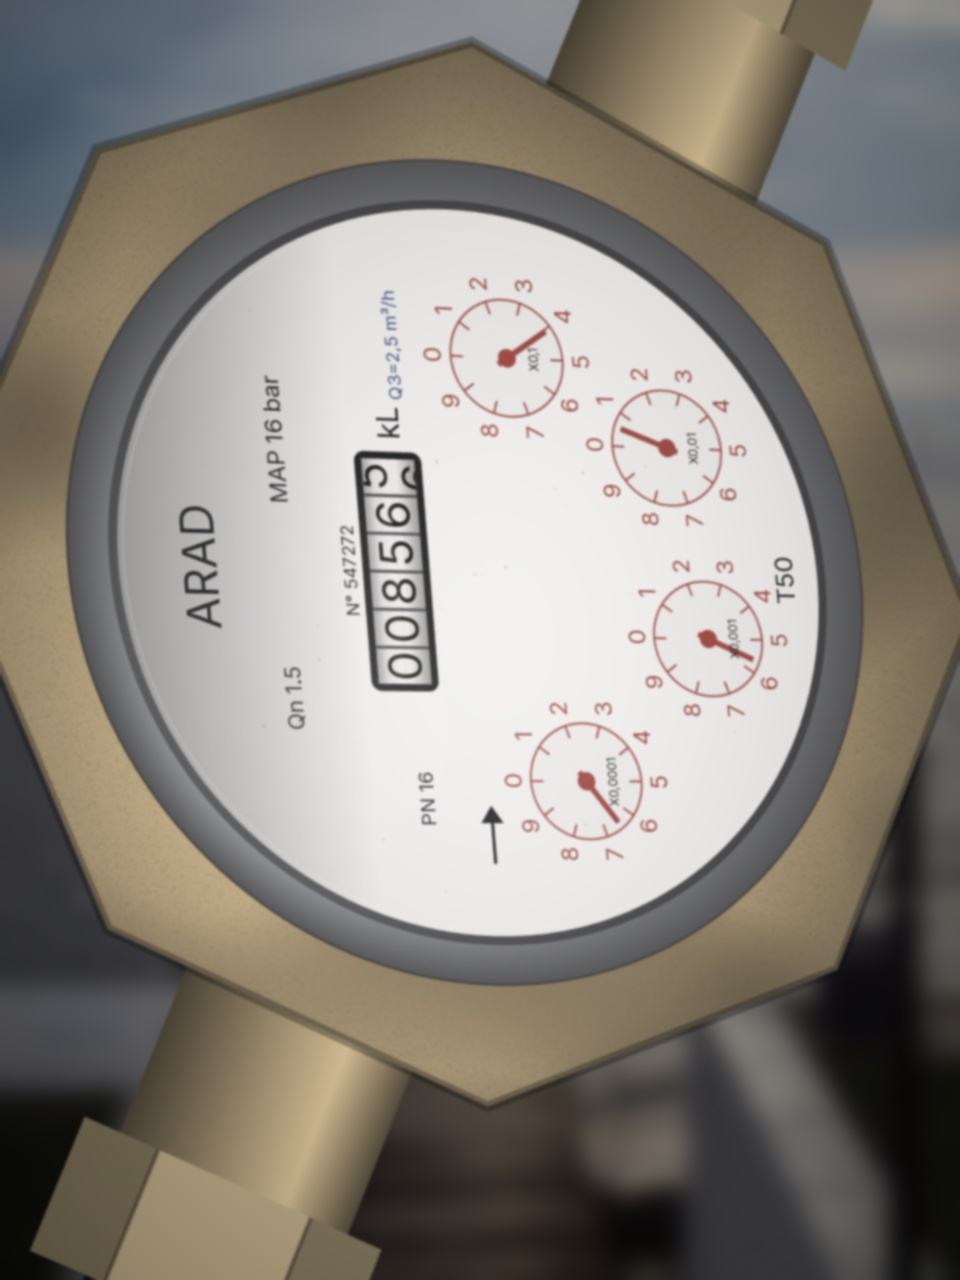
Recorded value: 8565.4056,kL
